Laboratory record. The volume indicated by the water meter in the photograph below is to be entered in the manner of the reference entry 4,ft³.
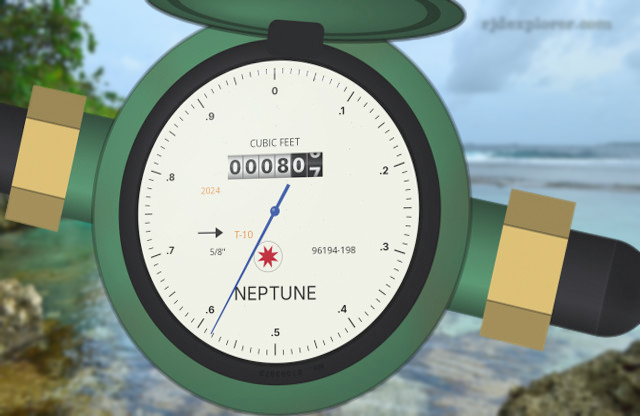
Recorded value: 806.58,ft³
